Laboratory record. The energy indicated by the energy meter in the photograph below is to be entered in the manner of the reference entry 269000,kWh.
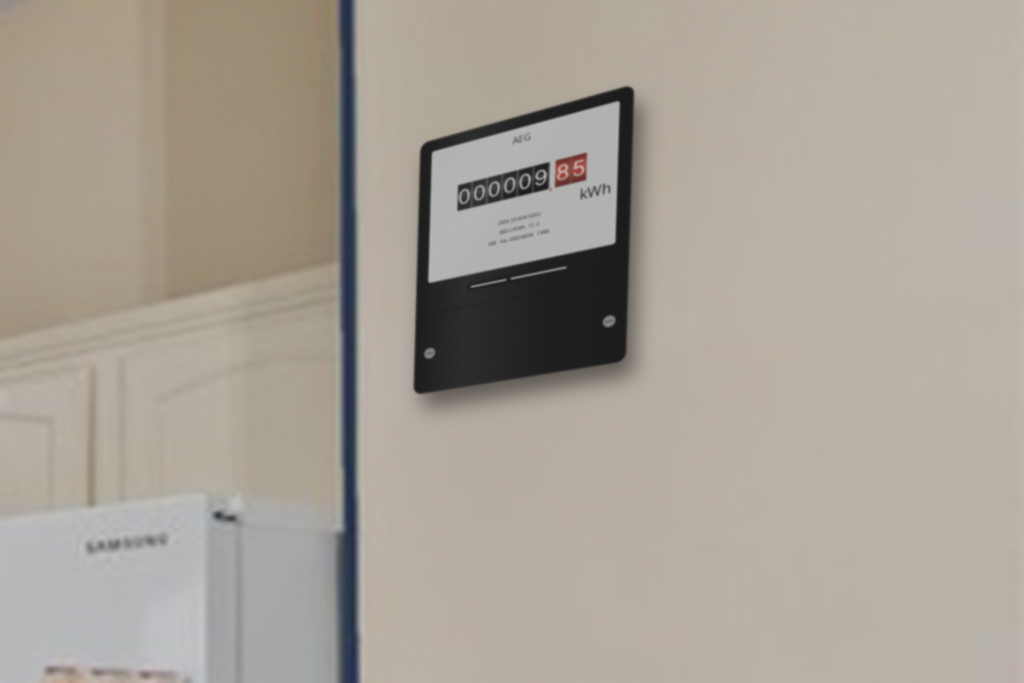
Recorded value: 9.85,kWh
